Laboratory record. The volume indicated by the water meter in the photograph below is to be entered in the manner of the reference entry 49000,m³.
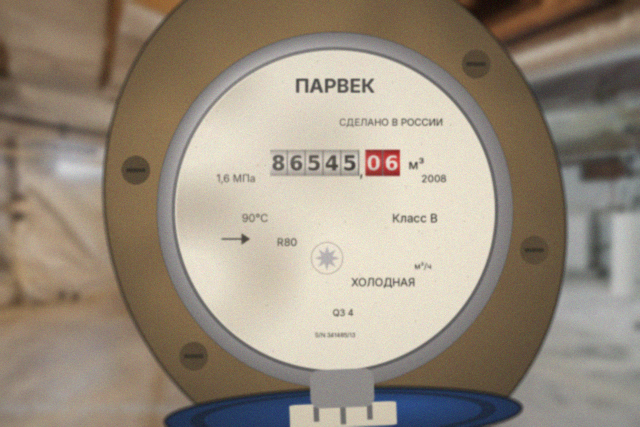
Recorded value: 86545.06,m³
